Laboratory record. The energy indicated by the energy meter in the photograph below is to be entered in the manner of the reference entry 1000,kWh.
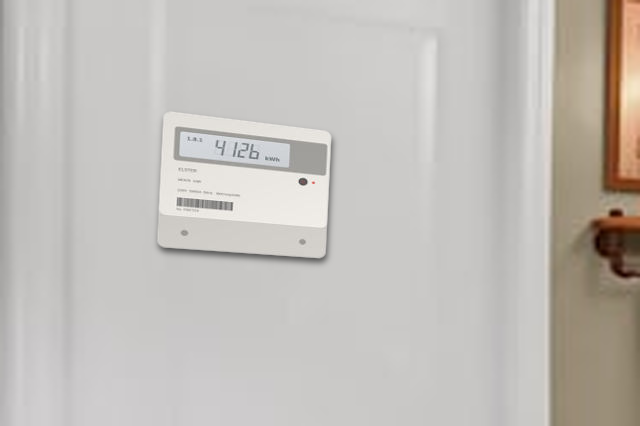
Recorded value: 4126,kWh
